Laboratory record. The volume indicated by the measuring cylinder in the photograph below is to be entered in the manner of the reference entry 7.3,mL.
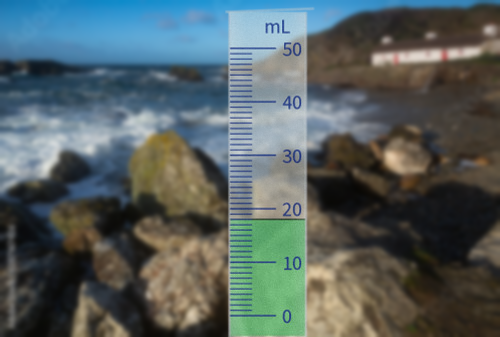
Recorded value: 18,mL
